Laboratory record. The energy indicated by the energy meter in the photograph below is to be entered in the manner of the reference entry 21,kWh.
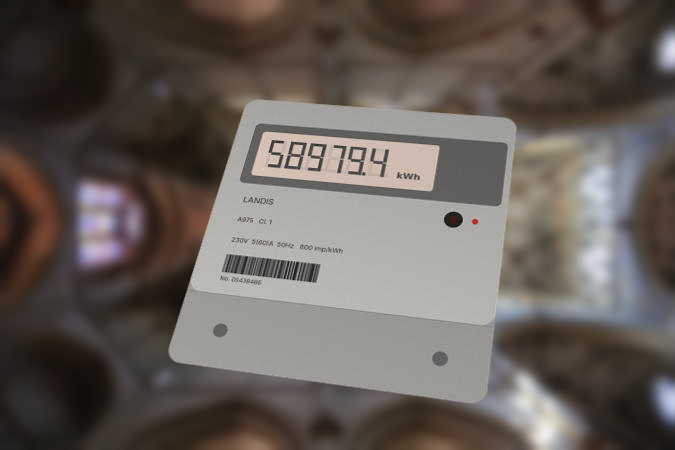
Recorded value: 58979.4,kWh
